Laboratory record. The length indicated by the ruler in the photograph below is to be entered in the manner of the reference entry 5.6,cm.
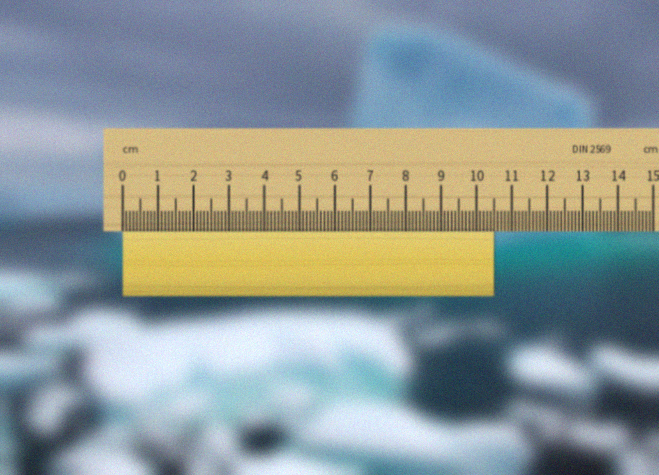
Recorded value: 10.5,cm
